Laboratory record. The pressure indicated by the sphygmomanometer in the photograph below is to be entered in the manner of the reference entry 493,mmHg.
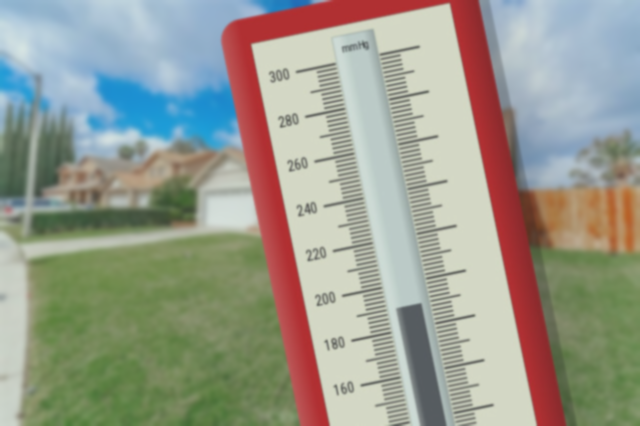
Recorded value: 190,mmHg
